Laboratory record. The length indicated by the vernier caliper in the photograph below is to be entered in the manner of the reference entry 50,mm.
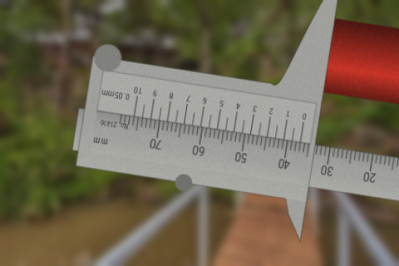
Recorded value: 37.0,mm
